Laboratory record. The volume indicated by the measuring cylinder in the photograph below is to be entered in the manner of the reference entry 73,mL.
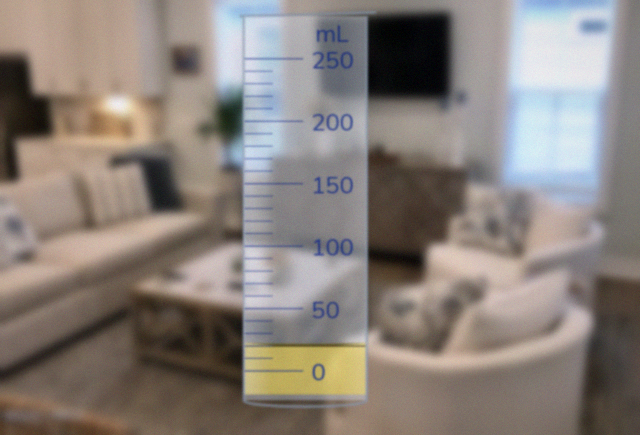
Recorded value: 20,mL
